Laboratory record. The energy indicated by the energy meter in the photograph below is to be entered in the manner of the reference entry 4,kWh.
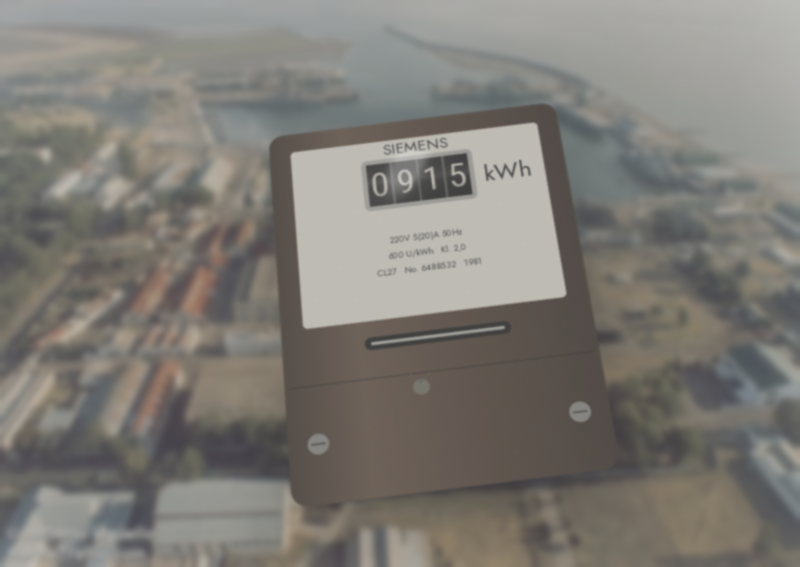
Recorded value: 915,kWh
